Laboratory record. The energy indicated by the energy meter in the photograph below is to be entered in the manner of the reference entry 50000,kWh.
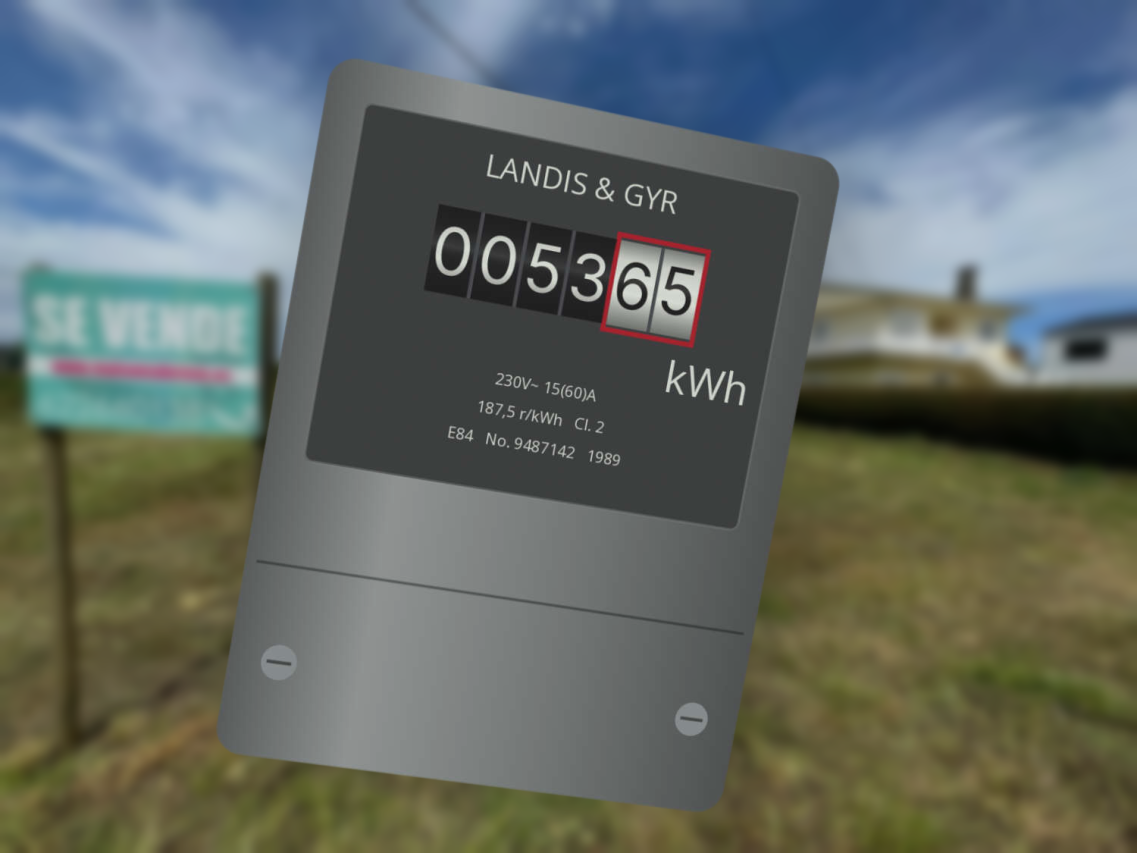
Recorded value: 53.65,kWh
